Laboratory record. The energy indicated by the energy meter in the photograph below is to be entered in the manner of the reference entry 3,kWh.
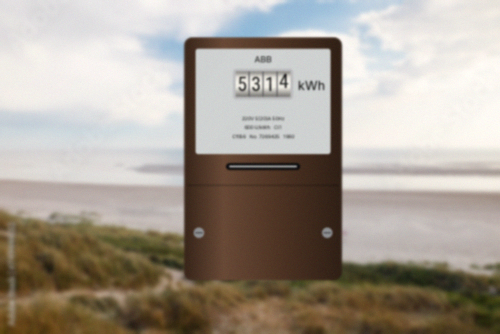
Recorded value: 5314,kWh
